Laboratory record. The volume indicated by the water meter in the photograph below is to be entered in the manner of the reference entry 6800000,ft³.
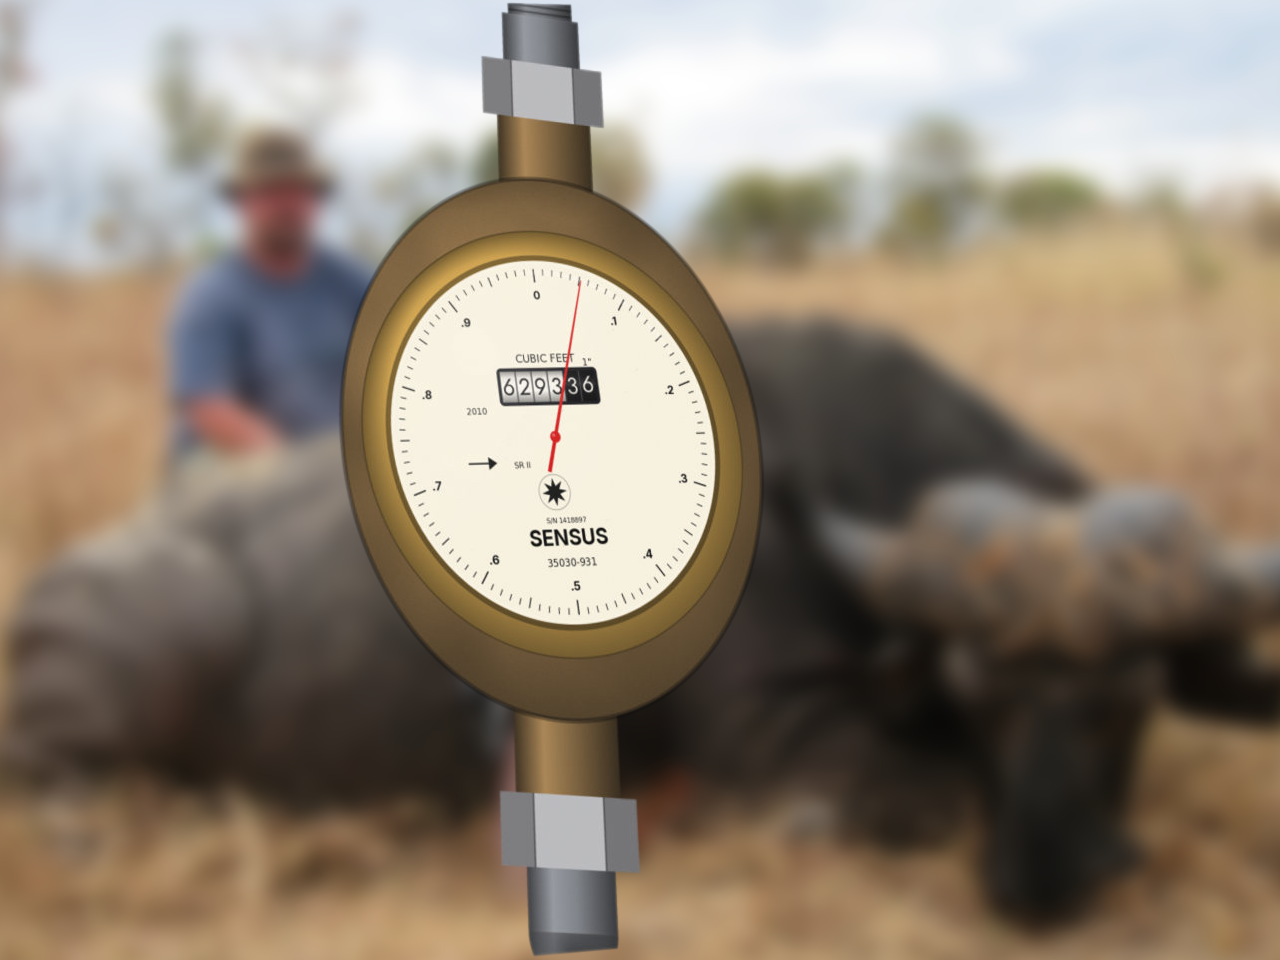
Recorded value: 629336.05,ft³
